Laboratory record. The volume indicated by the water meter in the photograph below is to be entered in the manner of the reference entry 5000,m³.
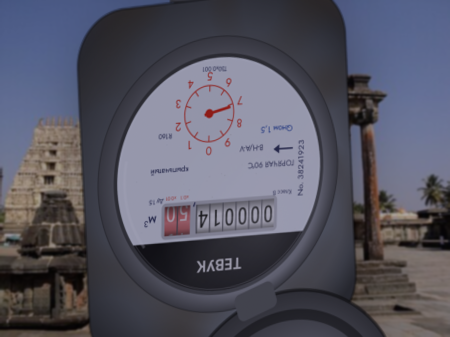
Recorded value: 14.497,m³
